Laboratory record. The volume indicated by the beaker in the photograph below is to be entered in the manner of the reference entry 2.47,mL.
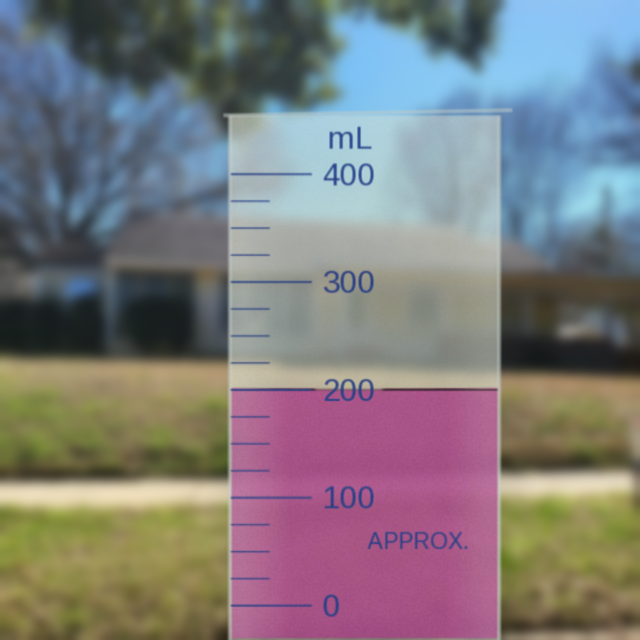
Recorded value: 200,mL
